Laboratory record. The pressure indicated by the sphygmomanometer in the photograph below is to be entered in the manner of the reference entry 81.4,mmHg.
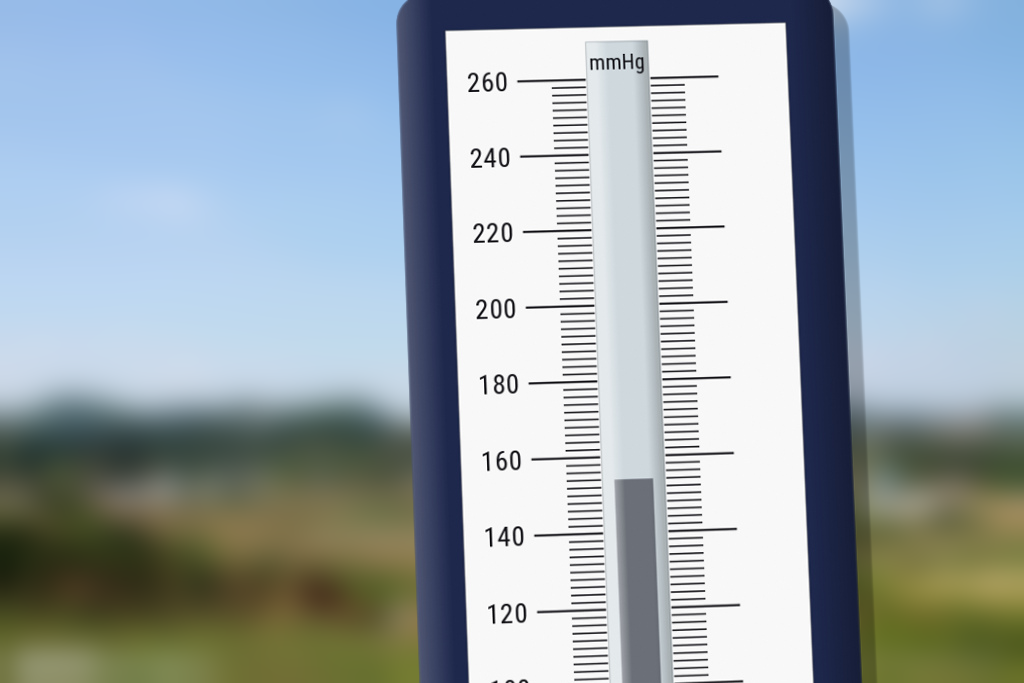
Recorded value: 154,mmHg
